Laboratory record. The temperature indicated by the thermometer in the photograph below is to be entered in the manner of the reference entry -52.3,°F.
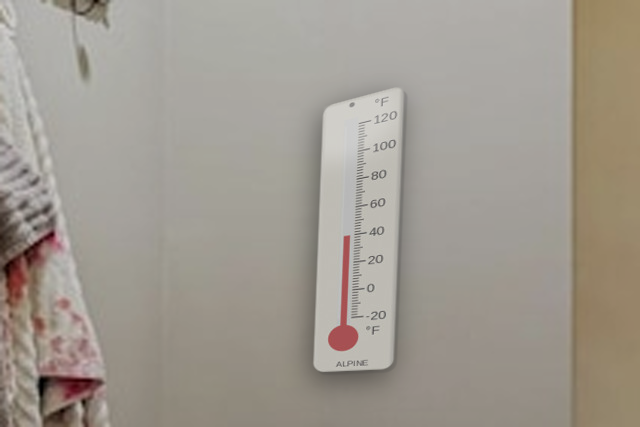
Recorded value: 40,°F
